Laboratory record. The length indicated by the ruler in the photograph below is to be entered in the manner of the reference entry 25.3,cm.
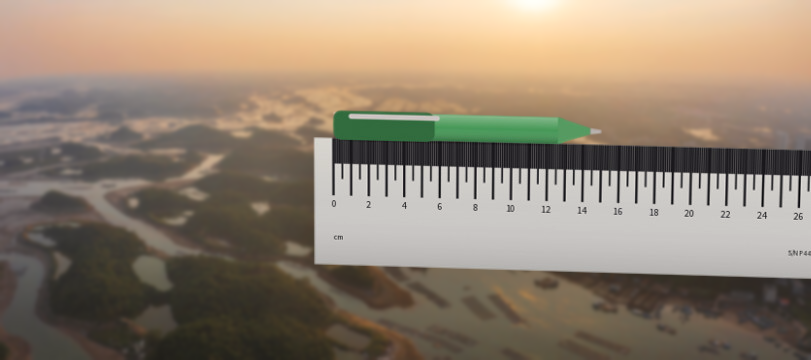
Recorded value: 15,cm
